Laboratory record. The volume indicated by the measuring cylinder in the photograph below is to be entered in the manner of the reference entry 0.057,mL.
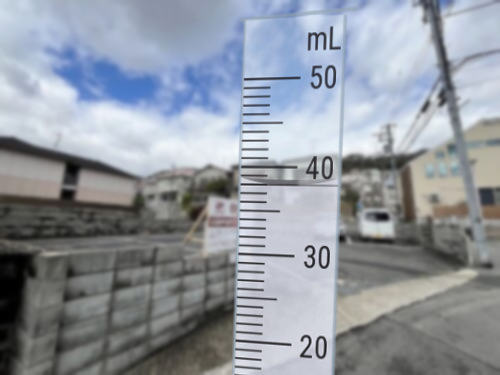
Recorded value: 38,mL
